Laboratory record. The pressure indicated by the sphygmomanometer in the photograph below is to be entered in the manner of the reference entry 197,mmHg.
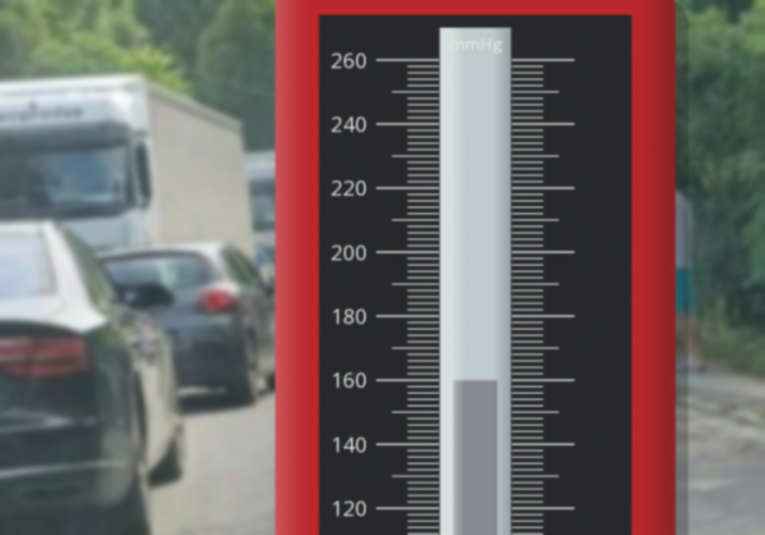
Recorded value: 160,mmHg
